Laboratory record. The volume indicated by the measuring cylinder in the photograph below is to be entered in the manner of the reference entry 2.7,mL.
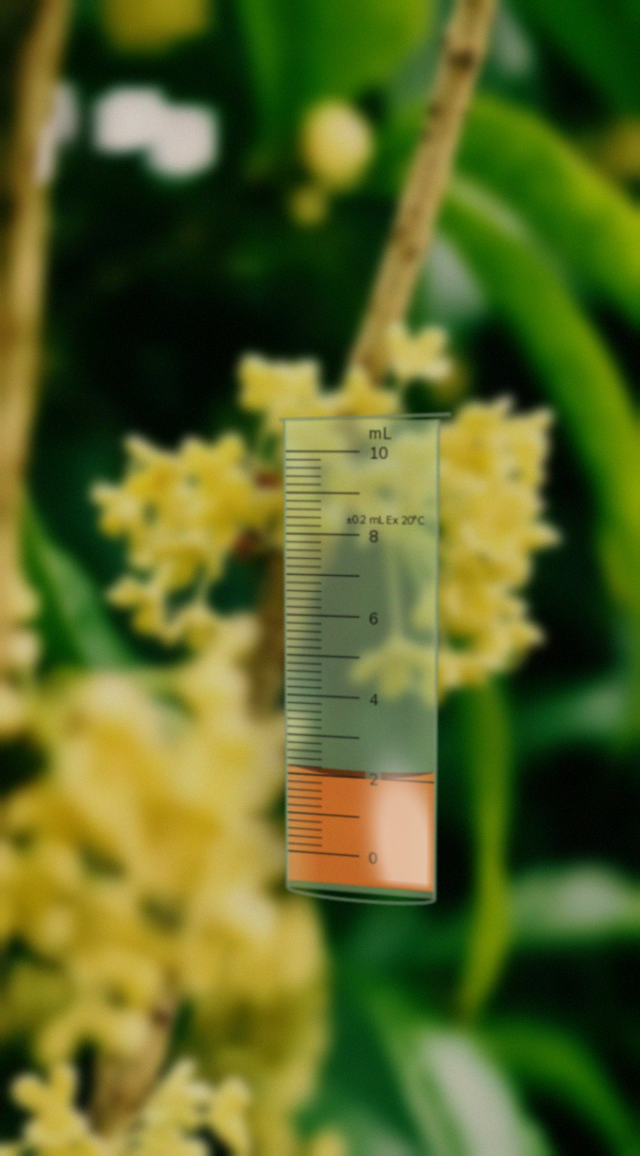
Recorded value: 2,mL
